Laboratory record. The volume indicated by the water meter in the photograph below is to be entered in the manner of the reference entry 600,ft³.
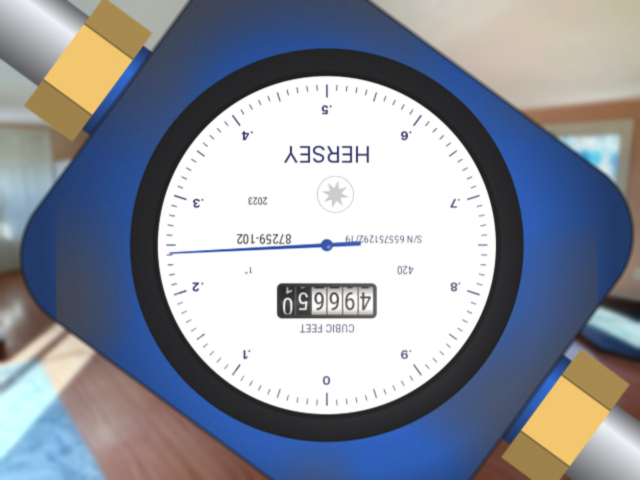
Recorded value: 496650.24,ft³
